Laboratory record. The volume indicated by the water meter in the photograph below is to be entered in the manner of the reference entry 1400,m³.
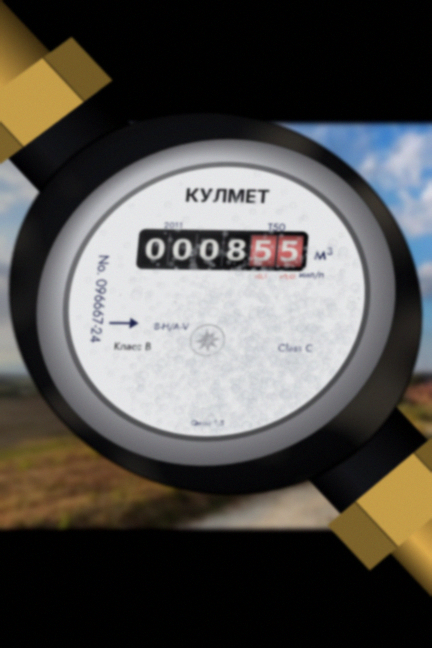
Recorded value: 8.55,m³
